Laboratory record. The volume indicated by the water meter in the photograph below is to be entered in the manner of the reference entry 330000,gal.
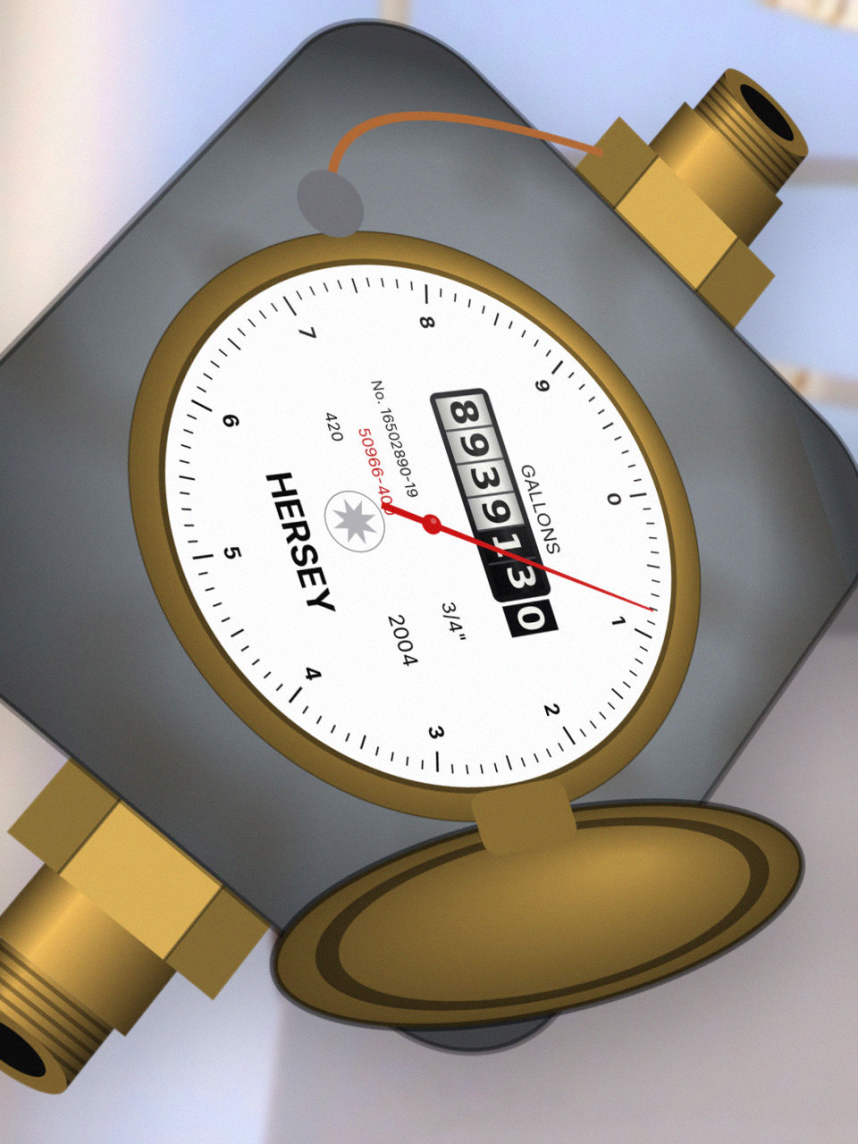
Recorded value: 8939130.8,gal
